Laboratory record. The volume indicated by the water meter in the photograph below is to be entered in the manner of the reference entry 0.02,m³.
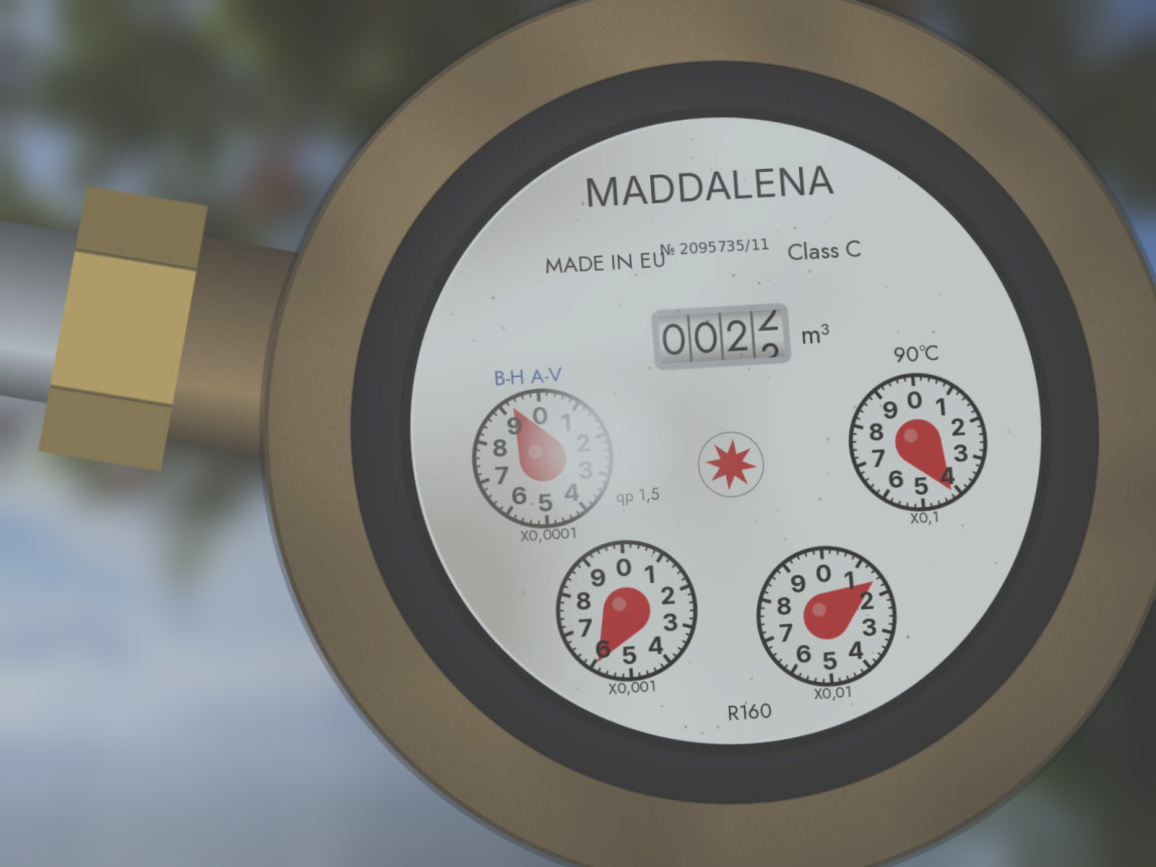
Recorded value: 22.4159,m³
